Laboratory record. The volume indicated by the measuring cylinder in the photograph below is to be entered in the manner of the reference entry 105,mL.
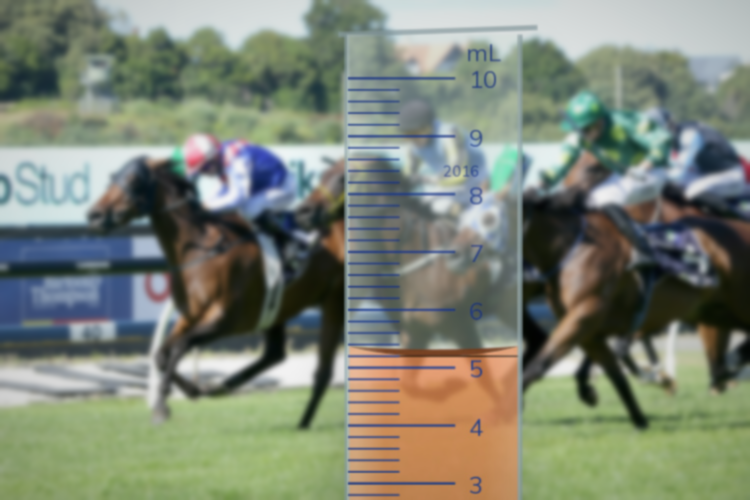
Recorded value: 5.2,mL
